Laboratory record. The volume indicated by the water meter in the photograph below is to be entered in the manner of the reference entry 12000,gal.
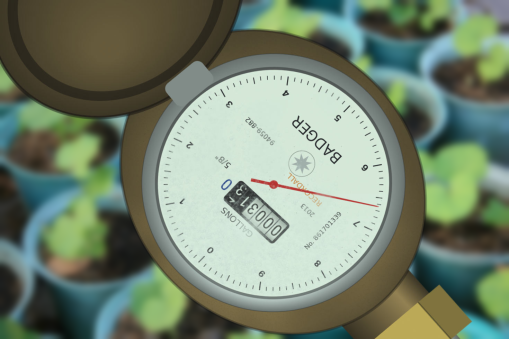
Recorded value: 3126.6,gal
